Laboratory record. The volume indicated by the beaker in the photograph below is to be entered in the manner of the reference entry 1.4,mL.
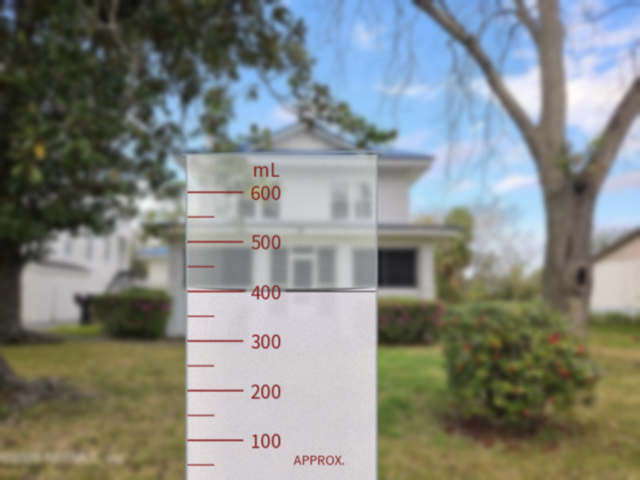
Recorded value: 400,mL
